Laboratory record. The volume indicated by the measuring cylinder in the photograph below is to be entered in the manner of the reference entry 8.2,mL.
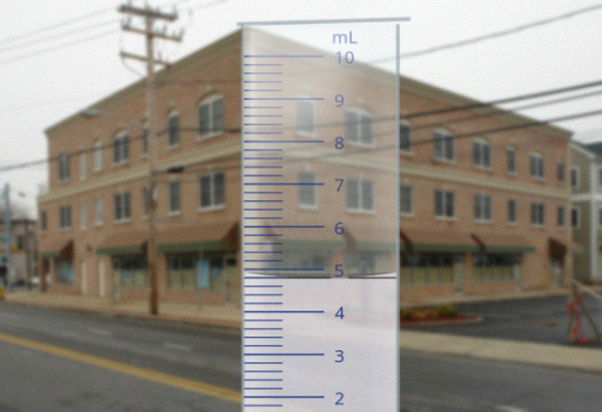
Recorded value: 4.8,mL
